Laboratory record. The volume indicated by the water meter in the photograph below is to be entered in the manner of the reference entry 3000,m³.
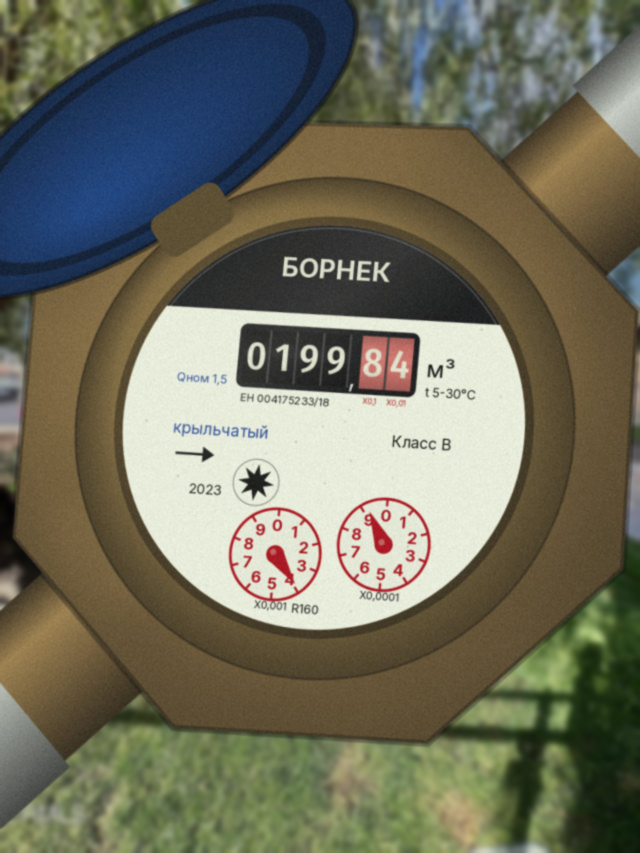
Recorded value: 199.8439,m³
